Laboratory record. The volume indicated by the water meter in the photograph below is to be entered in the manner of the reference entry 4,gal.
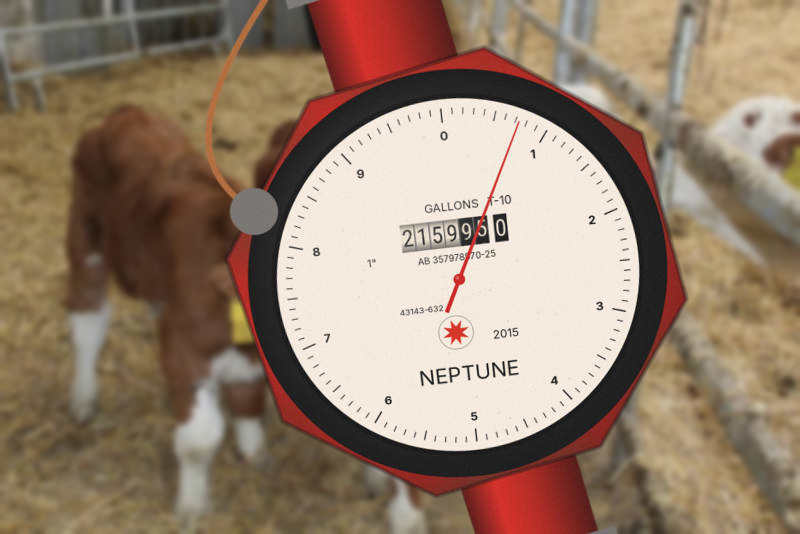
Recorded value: 2159950.7,gal
